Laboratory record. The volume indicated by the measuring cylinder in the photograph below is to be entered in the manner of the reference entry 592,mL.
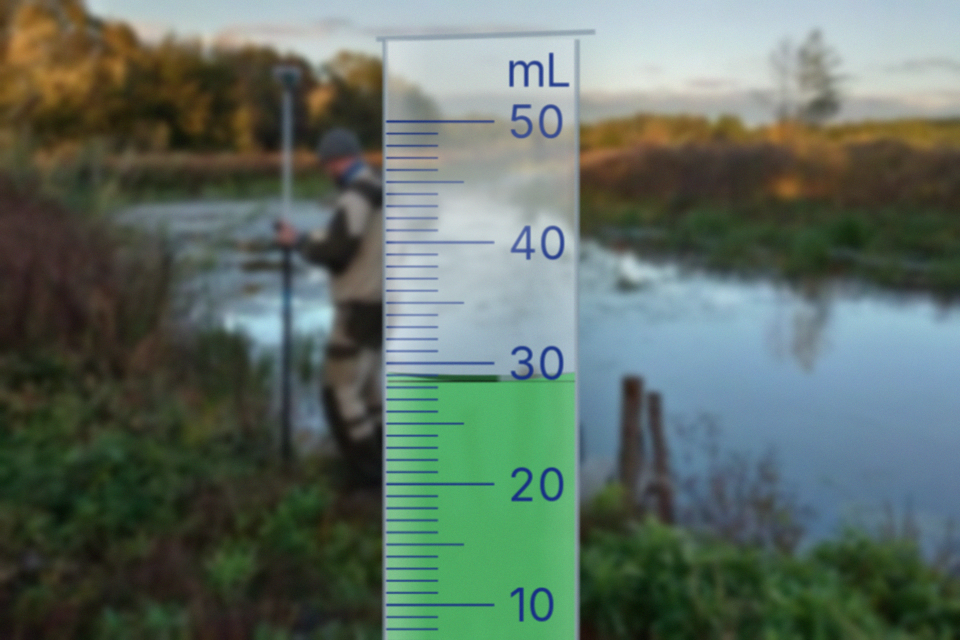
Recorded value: 28.5,mL
